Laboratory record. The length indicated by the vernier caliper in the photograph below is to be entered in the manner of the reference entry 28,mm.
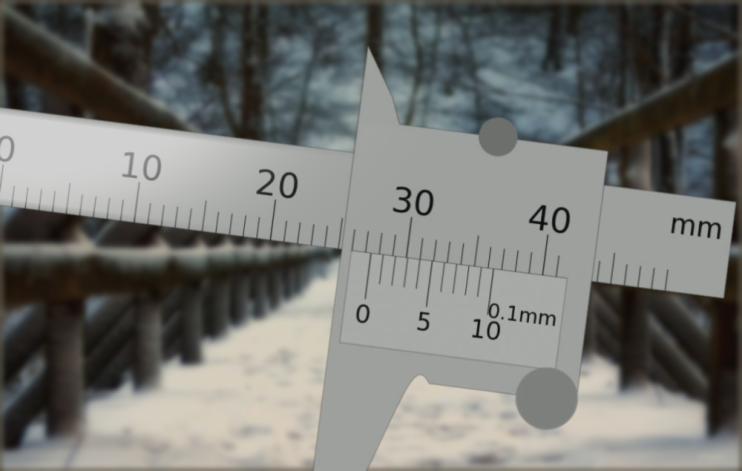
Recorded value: 27.4,mm
